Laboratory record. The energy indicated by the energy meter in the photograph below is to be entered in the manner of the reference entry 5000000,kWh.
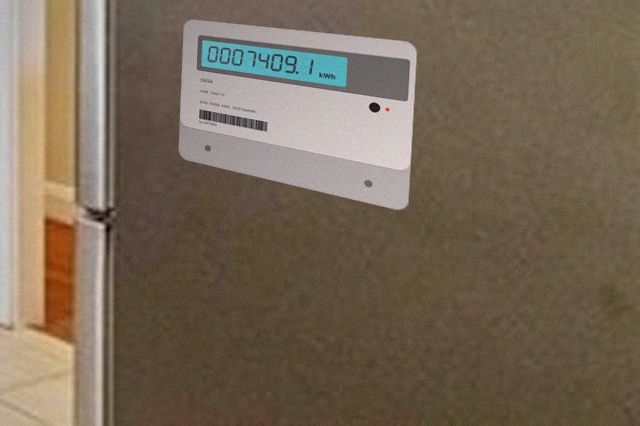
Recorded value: 7409.1,kWh
